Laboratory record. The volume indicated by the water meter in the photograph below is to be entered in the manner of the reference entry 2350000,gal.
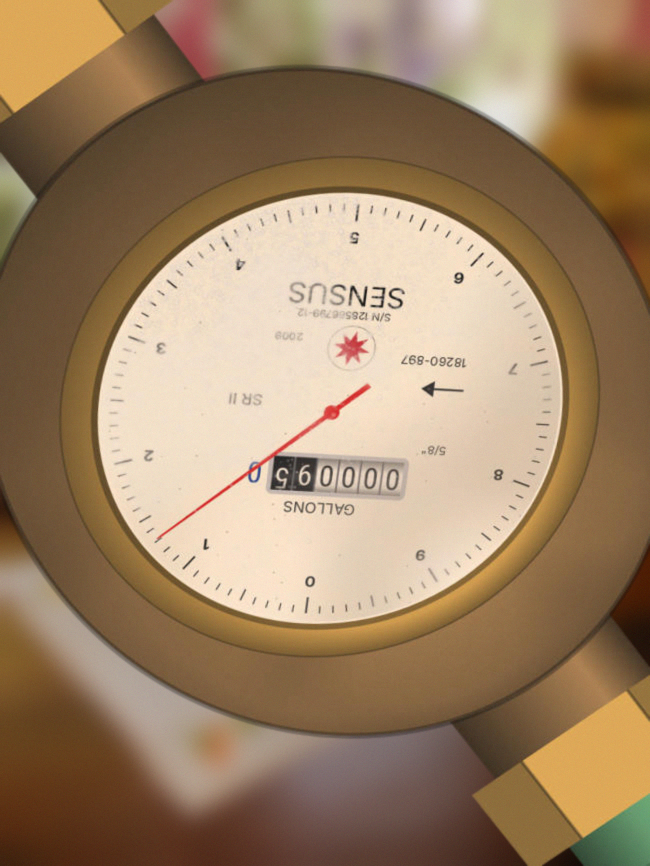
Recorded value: 951.3,gal
